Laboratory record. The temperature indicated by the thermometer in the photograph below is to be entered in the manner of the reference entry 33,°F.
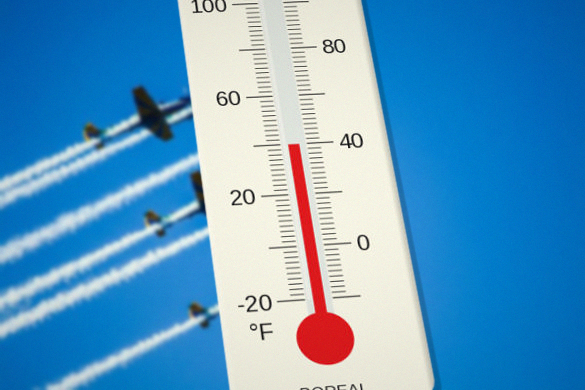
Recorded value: 40,°F
